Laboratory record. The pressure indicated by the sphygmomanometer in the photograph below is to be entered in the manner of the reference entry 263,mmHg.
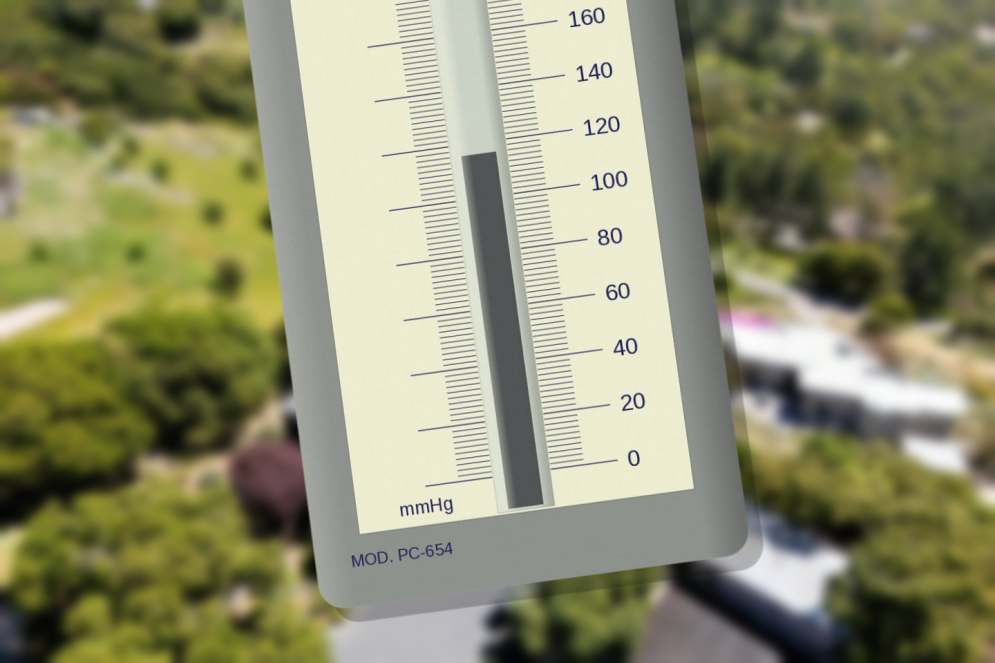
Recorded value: 116,mmHg
